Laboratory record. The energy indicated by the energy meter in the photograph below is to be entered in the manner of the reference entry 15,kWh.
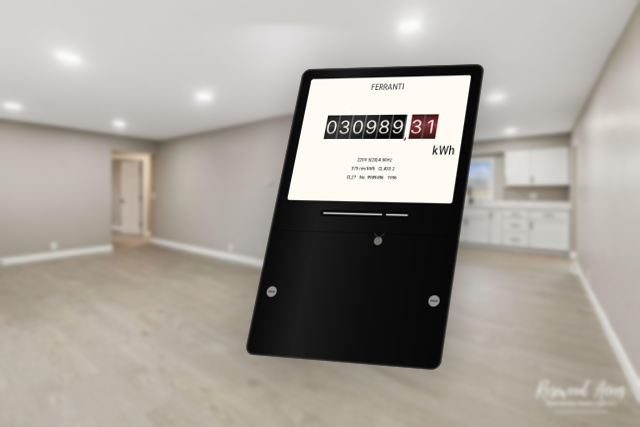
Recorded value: 30989.31,kWh
